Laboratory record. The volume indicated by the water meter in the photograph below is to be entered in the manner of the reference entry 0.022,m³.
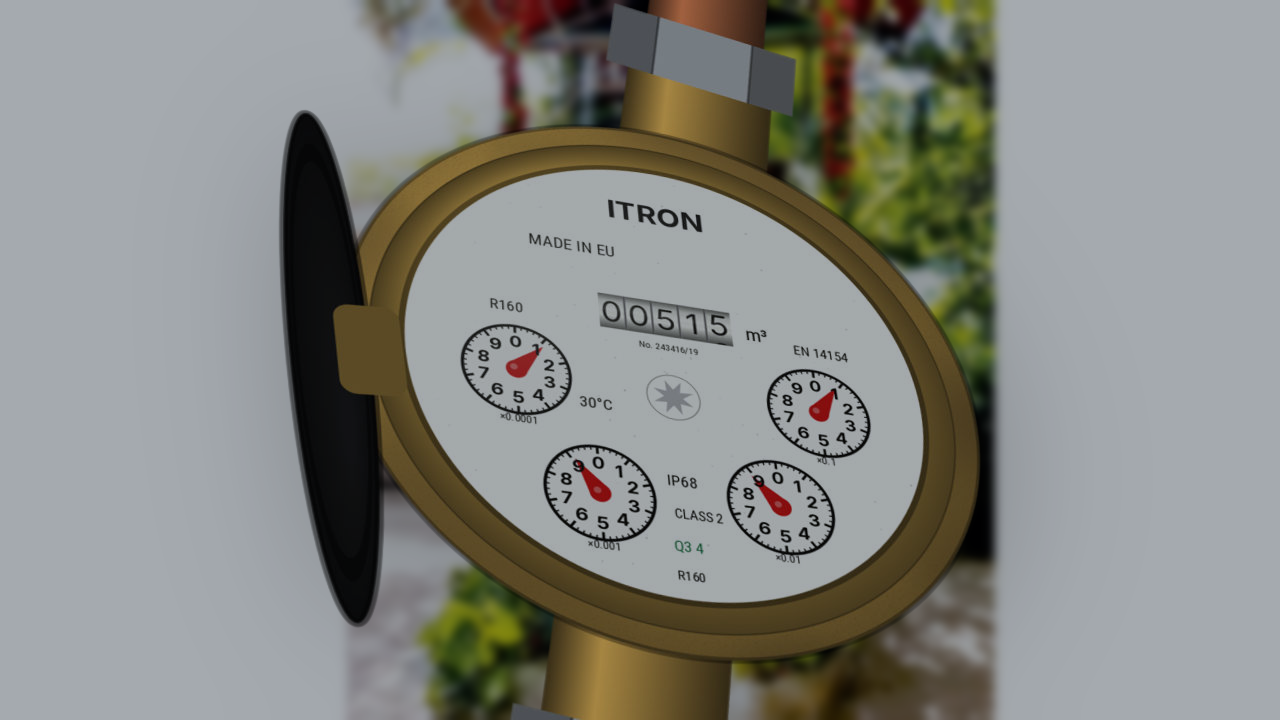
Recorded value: 515.0891,m³
